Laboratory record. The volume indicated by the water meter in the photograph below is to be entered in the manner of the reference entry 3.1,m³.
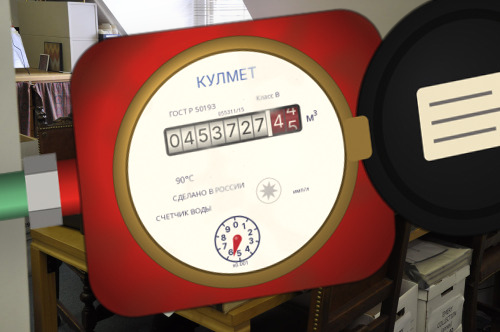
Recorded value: 453727.445,m³
